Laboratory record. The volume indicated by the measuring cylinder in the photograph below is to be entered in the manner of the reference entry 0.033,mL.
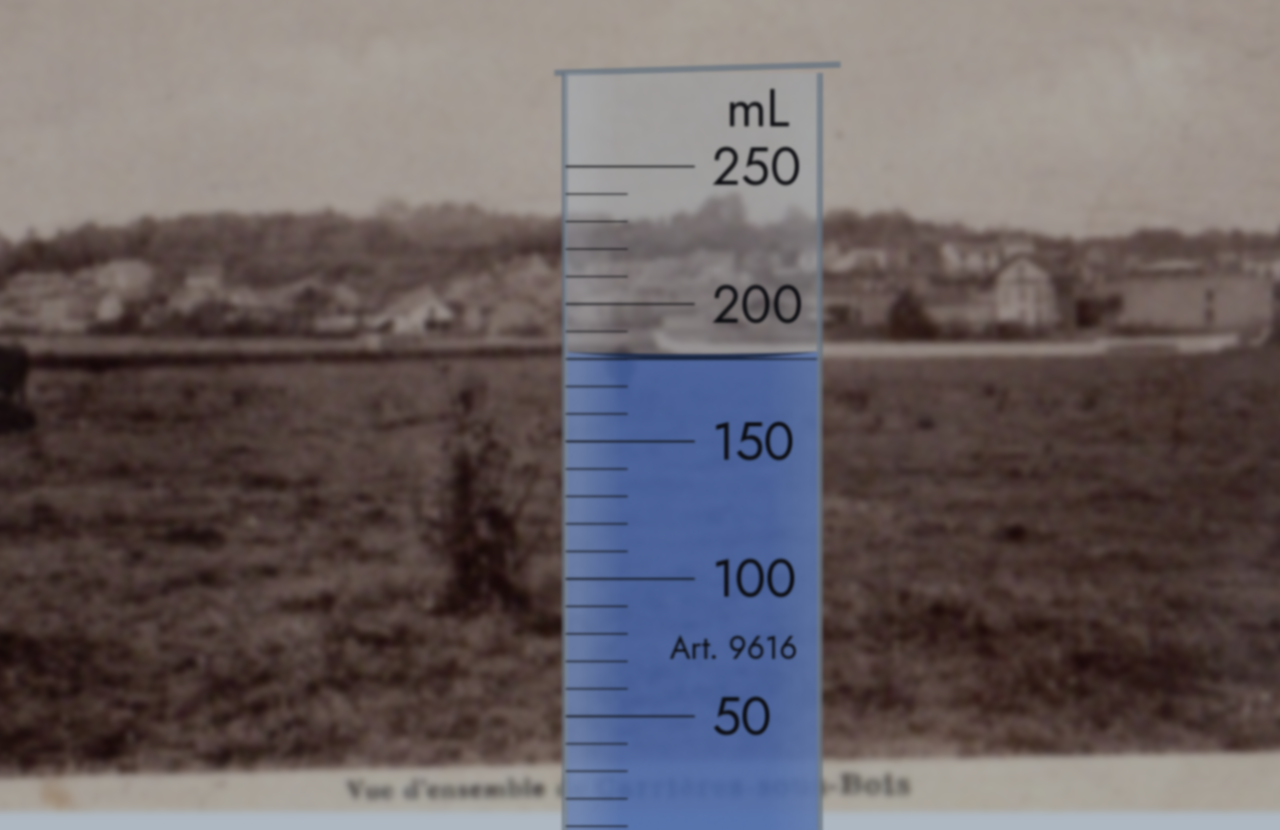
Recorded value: 180,mL
